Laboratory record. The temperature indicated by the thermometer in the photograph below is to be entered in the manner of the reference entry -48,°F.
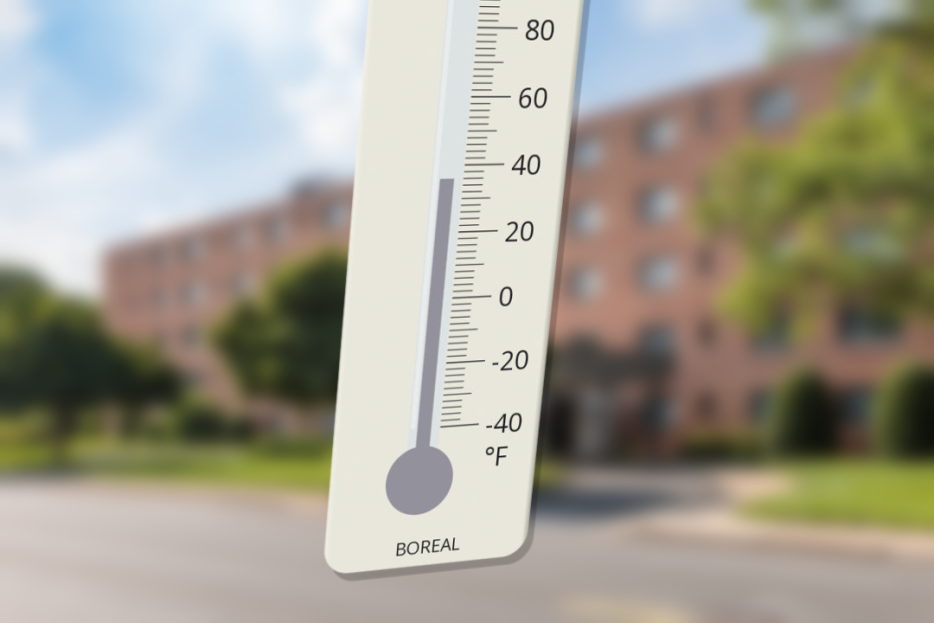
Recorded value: 36,°F
